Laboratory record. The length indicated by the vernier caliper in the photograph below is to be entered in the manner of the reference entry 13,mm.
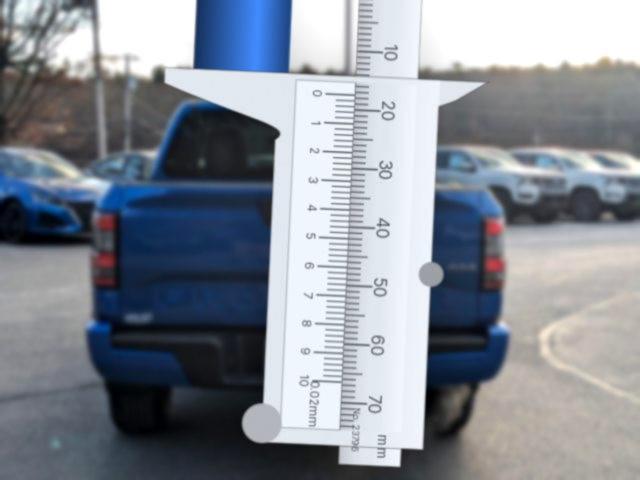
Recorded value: 17.5,mm
